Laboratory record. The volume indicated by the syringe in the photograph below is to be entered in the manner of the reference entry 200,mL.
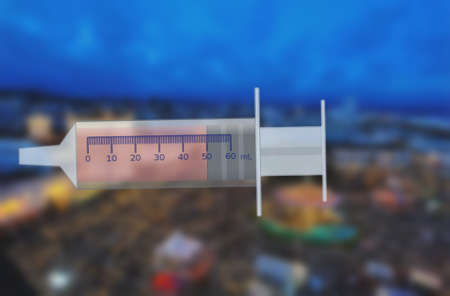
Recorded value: 50,mL
